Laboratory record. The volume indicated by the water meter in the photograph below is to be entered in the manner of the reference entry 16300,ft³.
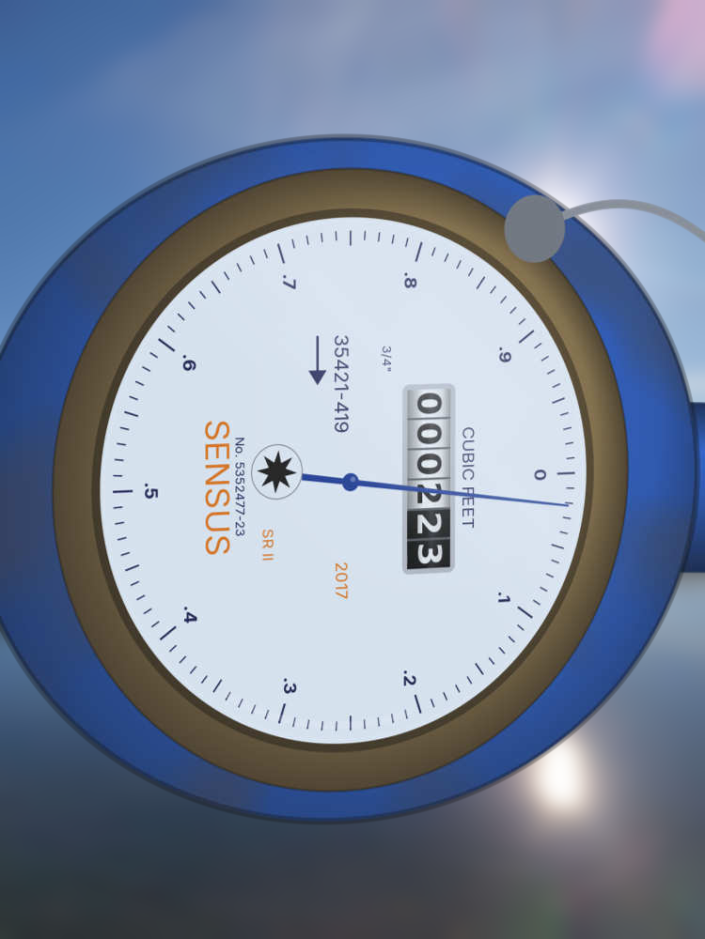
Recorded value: 223.02,ft³
